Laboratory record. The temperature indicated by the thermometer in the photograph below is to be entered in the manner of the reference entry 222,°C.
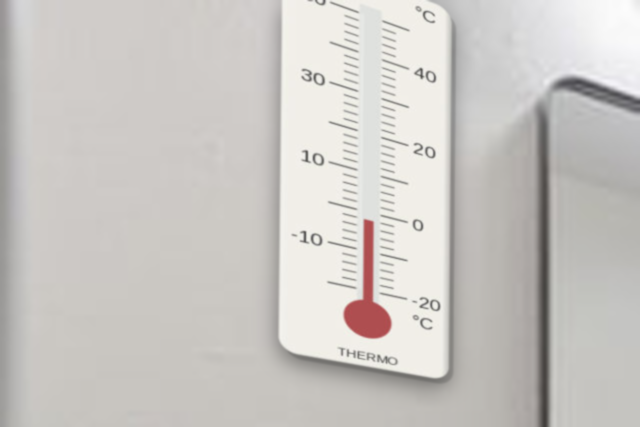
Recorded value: -2,°C
